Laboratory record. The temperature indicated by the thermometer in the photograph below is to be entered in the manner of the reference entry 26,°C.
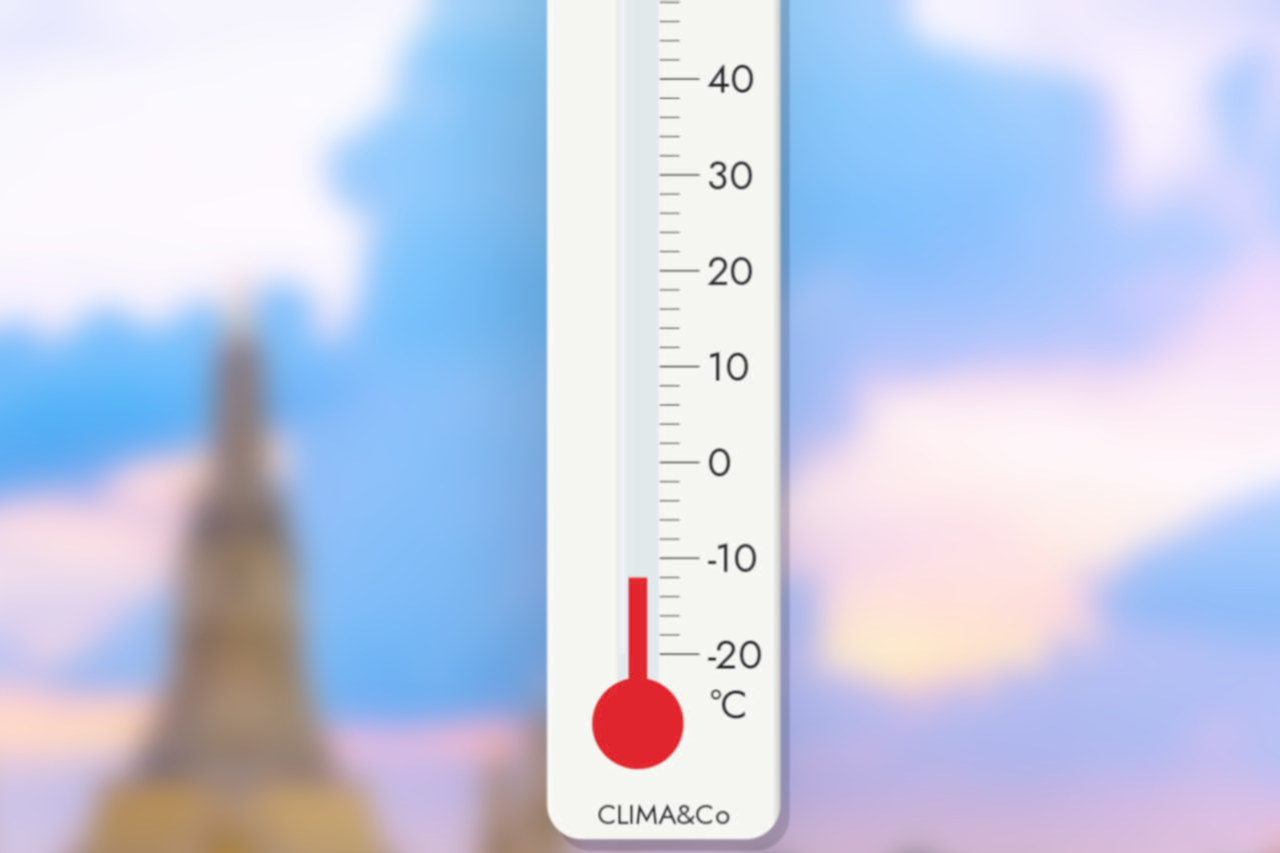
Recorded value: -12,°C
